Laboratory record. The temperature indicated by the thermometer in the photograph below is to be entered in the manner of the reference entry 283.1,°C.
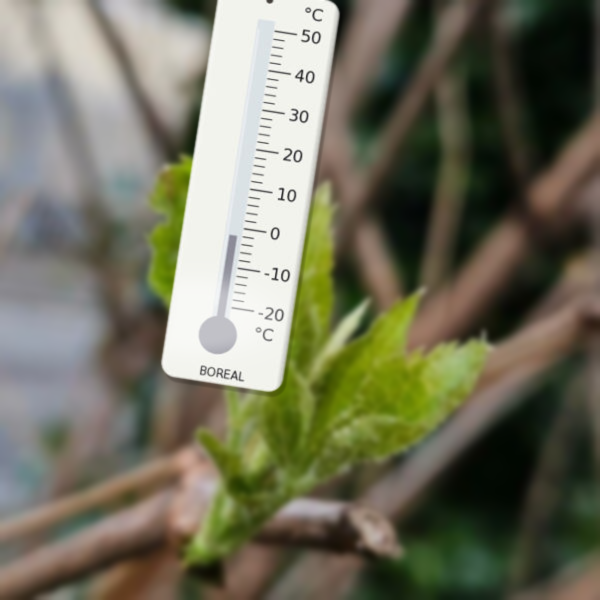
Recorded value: -2,°C
